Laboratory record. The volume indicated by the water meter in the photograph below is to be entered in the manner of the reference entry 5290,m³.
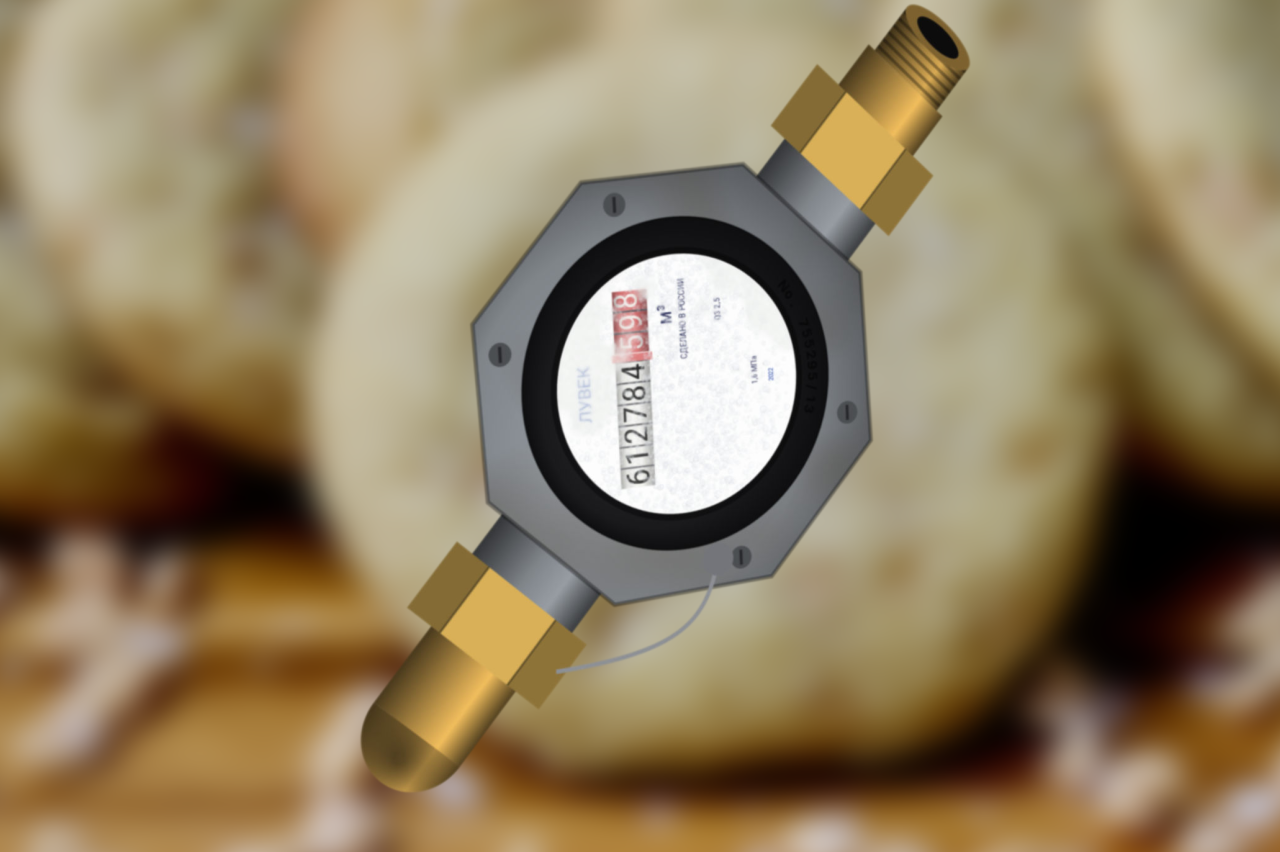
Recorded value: 612784.598,m³
